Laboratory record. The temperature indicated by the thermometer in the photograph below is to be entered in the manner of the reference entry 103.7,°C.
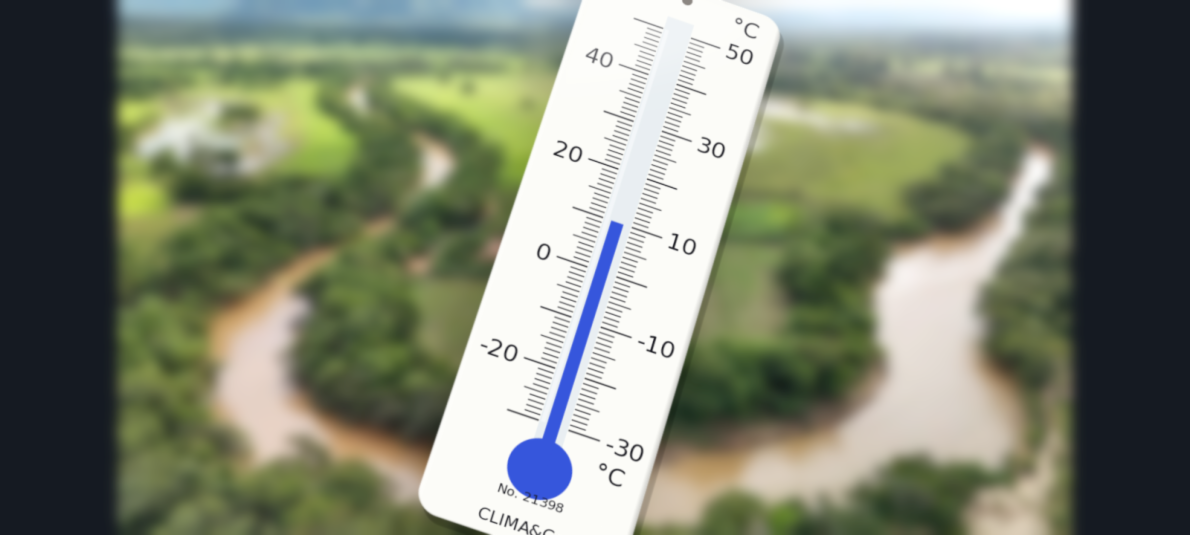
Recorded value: 10,°C
